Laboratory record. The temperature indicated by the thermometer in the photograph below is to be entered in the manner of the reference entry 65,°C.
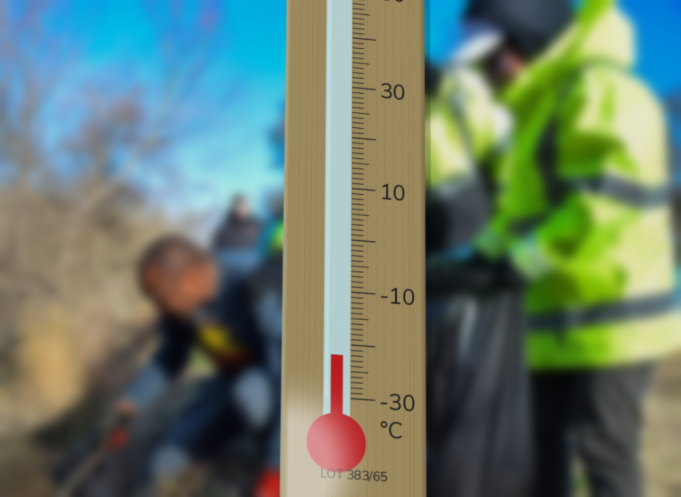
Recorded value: -22,°C
